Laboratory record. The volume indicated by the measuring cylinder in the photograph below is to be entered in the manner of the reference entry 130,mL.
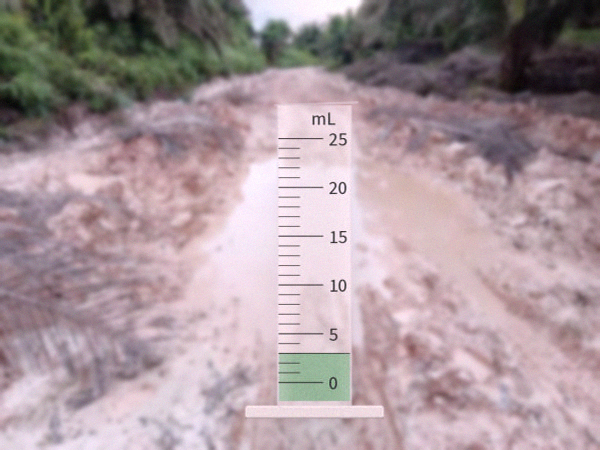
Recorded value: 3,mL
